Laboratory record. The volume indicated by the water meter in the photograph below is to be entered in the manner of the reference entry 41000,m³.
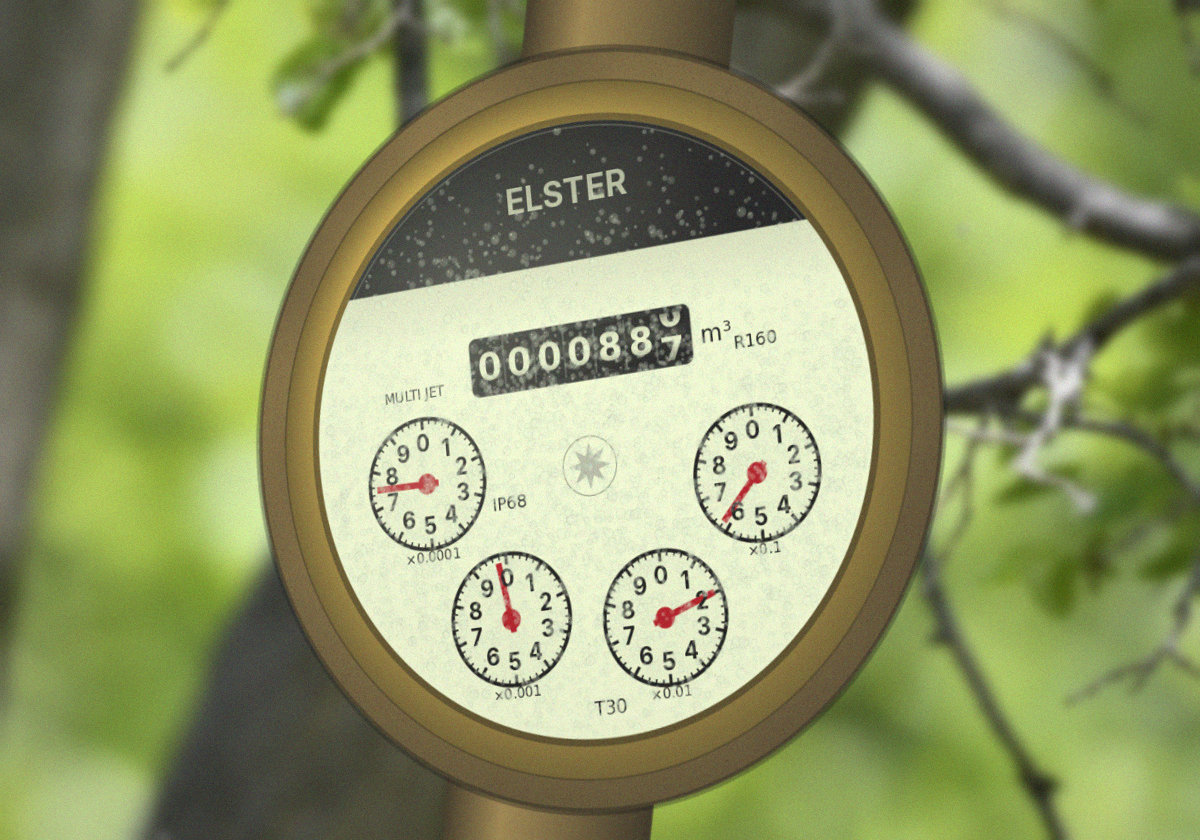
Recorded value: 886.6197,m³
